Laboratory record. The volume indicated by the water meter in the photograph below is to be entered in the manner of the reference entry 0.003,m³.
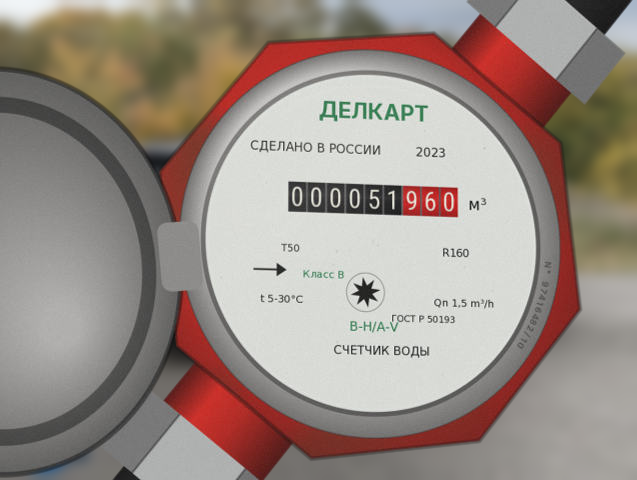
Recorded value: 51.960,m³
